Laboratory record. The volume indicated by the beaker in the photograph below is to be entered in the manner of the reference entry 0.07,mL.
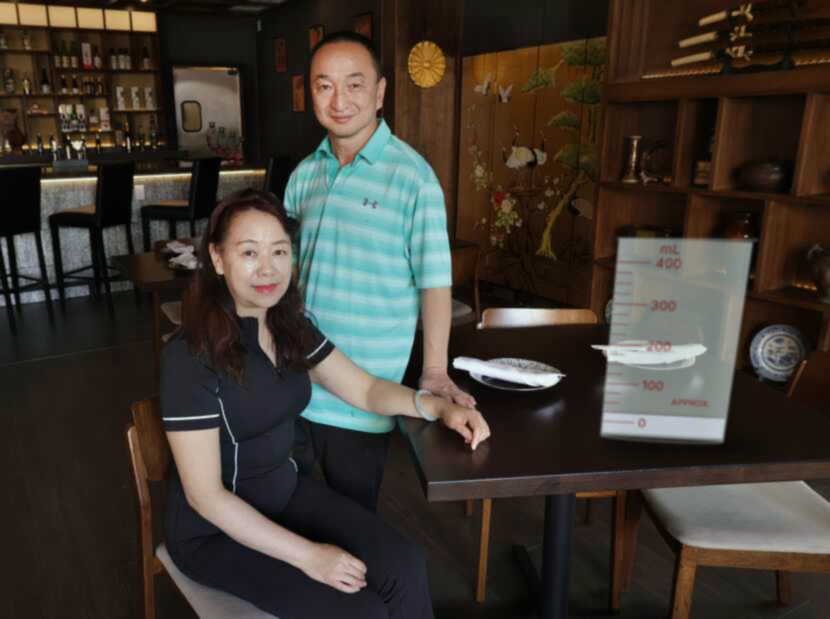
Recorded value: 25,mL
